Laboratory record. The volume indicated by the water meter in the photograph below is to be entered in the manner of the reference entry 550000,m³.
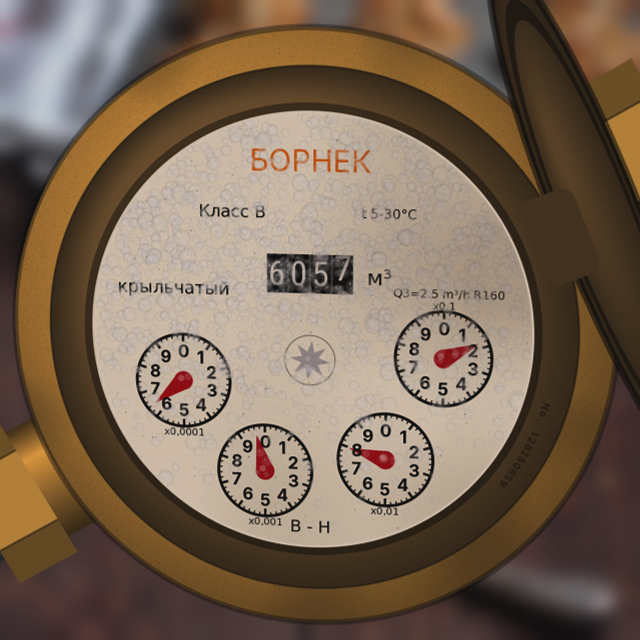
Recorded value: 6057.1796,m³
